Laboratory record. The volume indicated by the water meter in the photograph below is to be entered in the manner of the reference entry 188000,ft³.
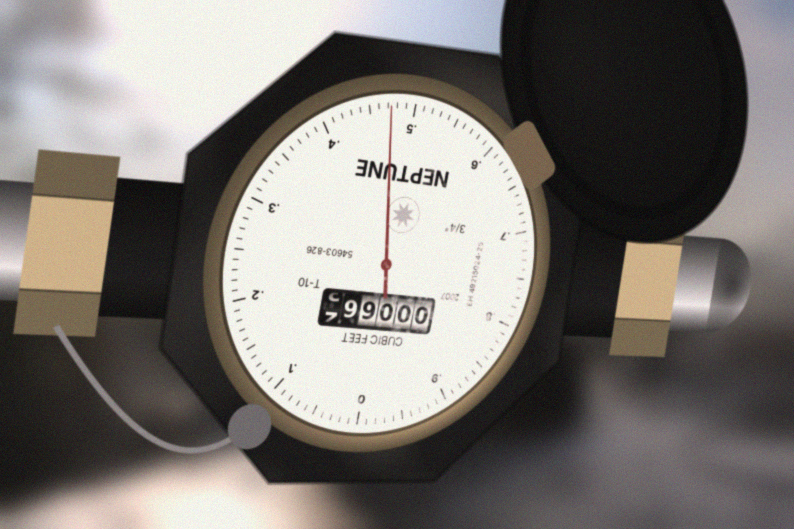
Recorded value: 662.47,ft³
